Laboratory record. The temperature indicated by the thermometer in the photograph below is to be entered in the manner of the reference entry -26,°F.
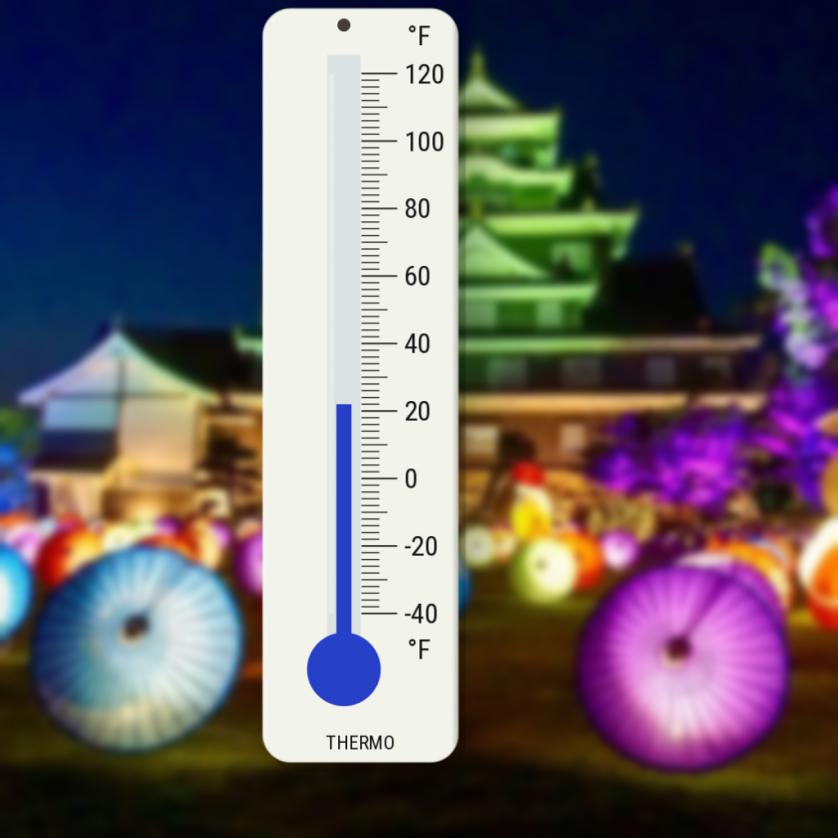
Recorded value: 22,°F
